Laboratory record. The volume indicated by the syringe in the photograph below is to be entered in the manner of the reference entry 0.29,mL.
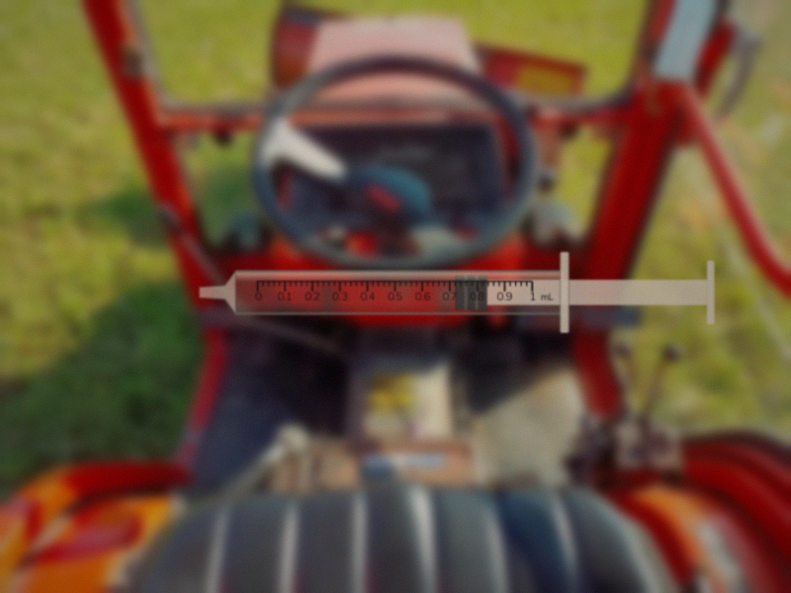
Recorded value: 0.72,mL
